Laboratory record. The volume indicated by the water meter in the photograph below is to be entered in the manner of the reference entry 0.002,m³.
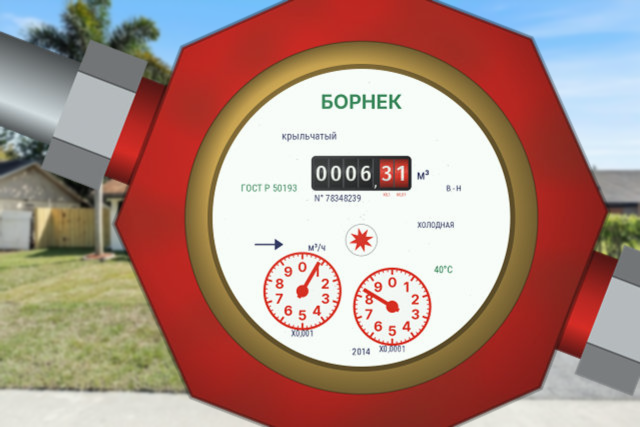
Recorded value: 6.3108,m³
